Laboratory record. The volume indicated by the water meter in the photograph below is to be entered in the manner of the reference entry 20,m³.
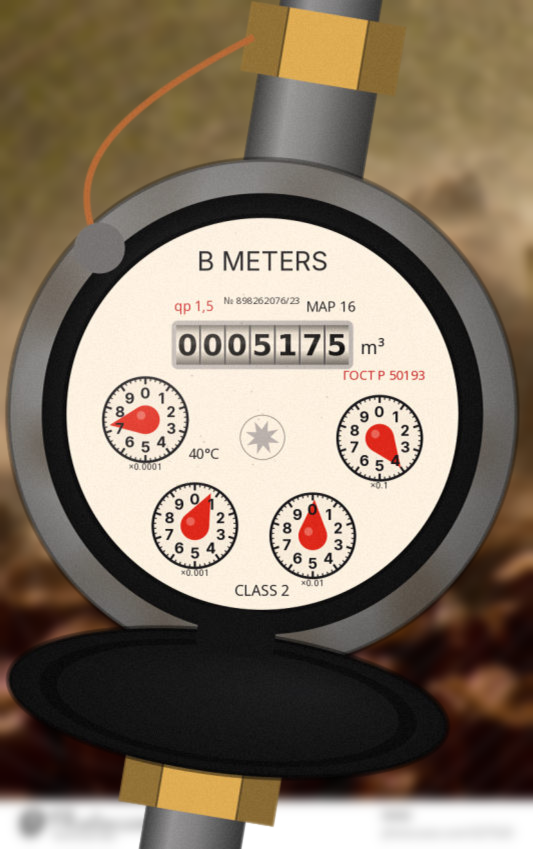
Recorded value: 5175.4007,m³
